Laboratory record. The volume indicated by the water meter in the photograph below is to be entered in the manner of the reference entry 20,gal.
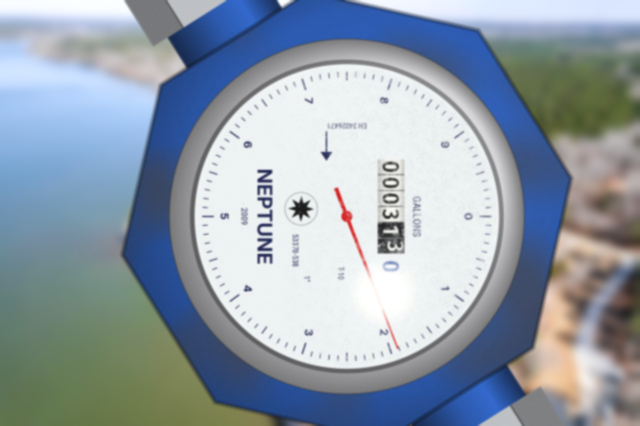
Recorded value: 3131.9,gal
